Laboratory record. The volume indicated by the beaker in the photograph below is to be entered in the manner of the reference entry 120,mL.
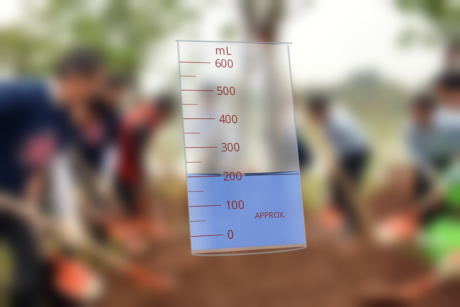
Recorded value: 200,mL
